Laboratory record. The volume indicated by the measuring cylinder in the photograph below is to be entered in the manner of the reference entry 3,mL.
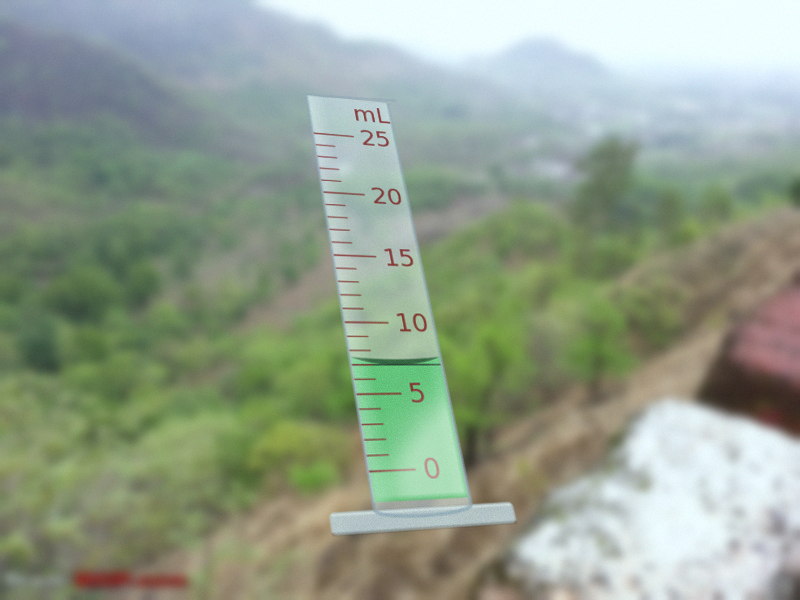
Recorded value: 7,mL
